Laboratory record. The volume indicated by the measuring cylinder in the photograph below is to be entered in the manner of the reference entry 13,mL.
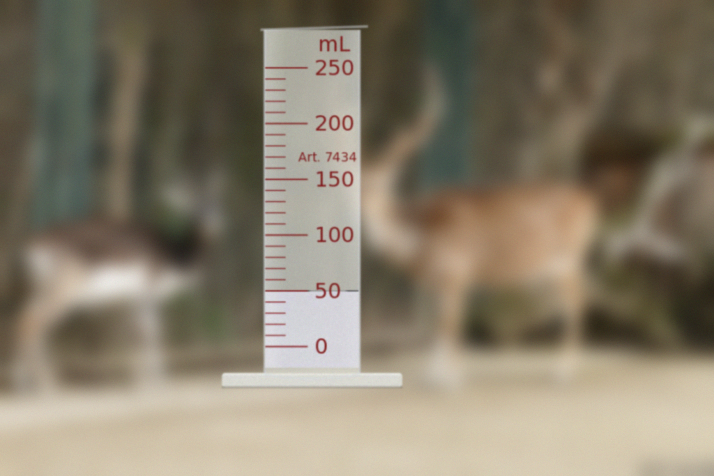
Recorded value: 50,mL
